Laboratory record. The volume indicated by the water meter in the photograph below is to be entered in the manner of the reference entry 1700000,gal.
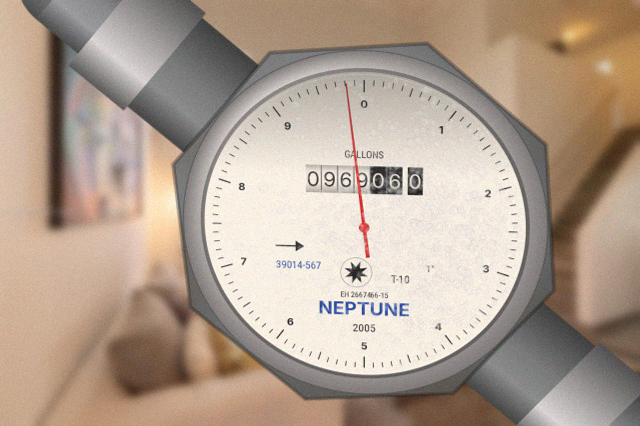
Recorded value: 969059.8,gal
